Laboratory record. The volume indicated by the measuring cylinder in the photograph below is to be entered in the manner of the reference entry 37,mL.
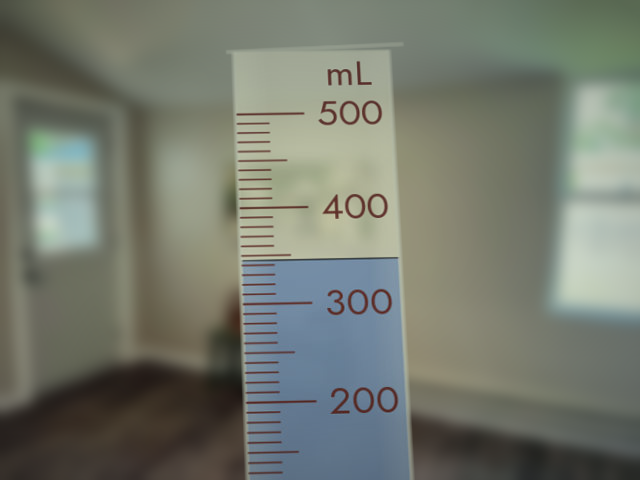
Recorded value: 345,mL
